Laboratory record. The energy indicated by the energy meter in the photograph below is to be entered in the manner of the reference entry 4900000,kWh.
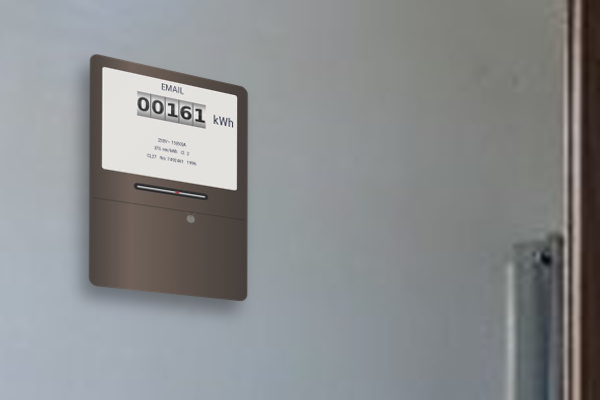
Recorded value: 161,kWh
